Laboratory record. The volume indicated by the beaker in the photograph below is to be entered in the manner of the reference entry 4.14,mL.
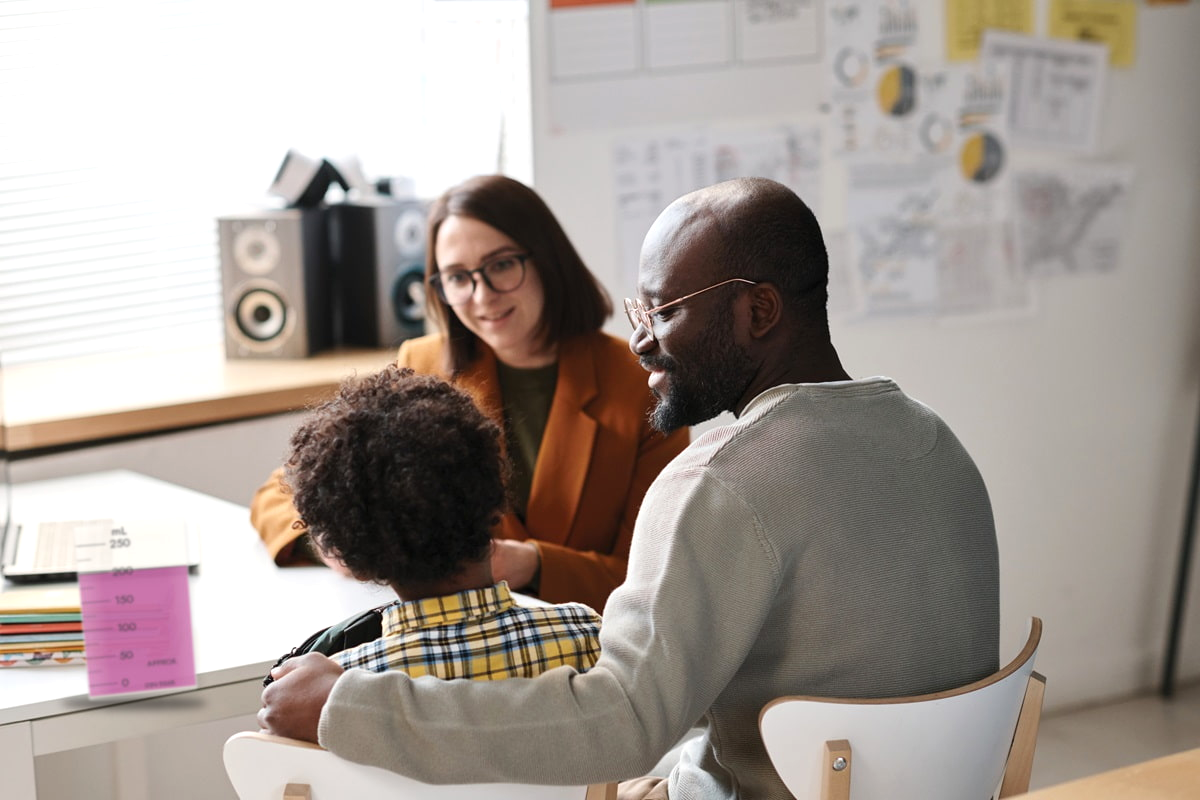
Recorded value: 200,mL
